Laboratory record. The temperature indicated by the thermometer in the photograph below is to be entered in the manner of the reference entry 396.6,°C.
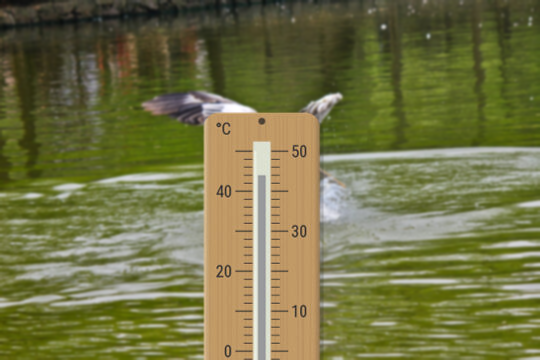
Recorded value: 44,°C
